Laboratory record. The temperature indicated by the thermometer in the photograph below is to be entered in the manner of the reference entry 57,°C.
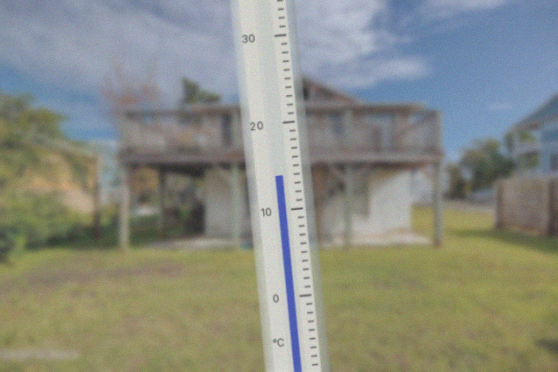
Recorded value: 14,°C
